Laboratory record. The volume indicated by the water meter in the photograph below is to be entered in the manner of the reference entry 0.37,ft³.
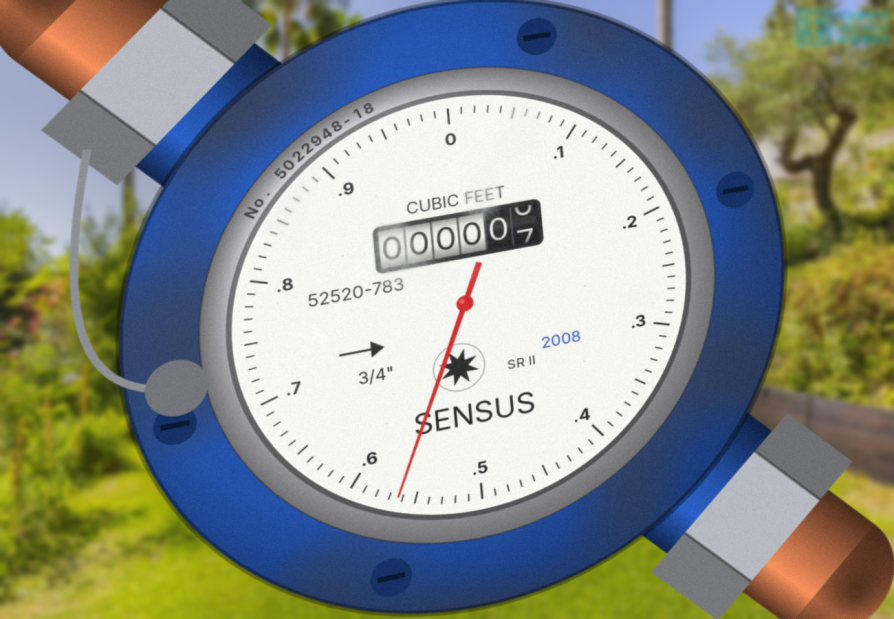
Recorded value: 6.56,ft³
